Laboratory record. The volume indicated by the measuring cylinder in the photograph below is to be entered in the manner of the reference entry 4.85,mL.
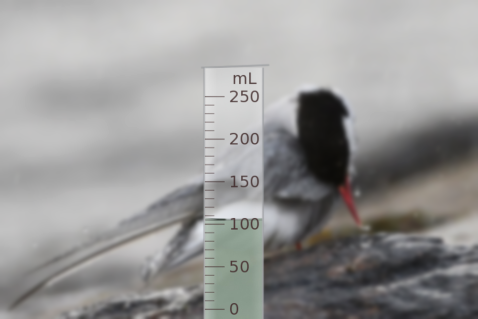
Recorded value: 105,mL
